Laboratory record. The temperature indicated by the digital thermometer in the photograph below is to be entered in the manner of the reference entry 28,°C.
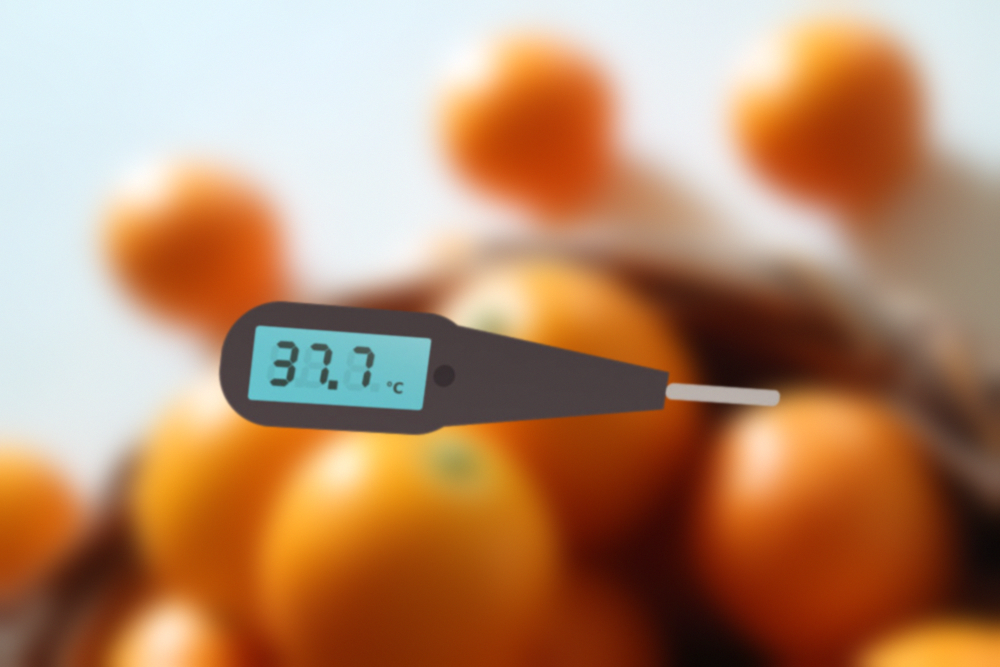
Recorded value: 37.7,°C
